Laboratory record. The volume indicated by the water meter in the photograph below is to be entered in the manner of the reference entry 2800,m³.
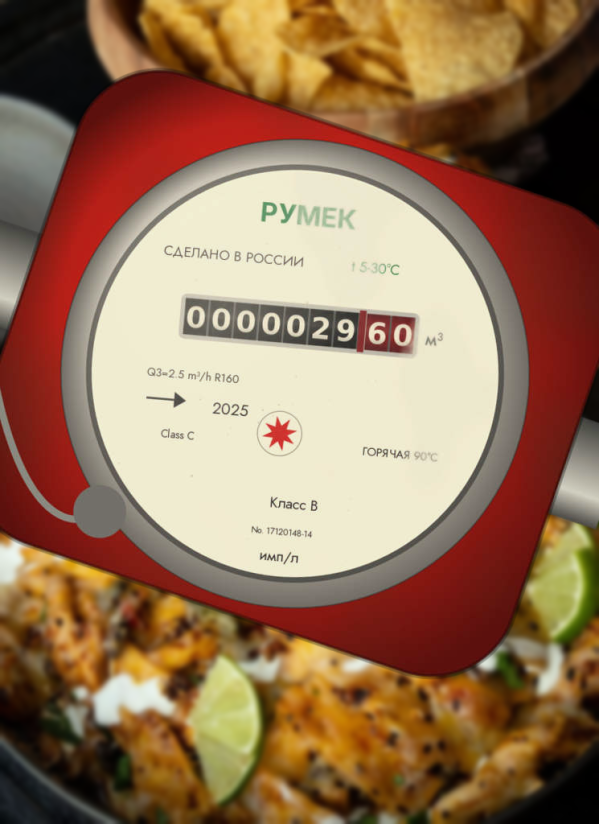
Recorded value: 29.60,m³
